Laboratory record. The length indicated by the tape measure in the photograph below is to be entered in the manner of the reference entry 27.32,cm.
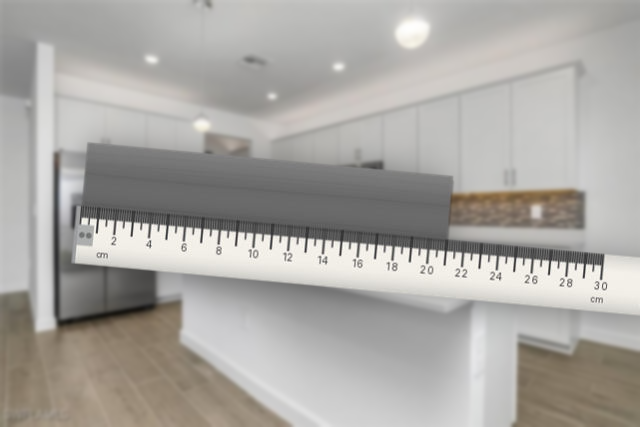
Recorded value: 21,cm
